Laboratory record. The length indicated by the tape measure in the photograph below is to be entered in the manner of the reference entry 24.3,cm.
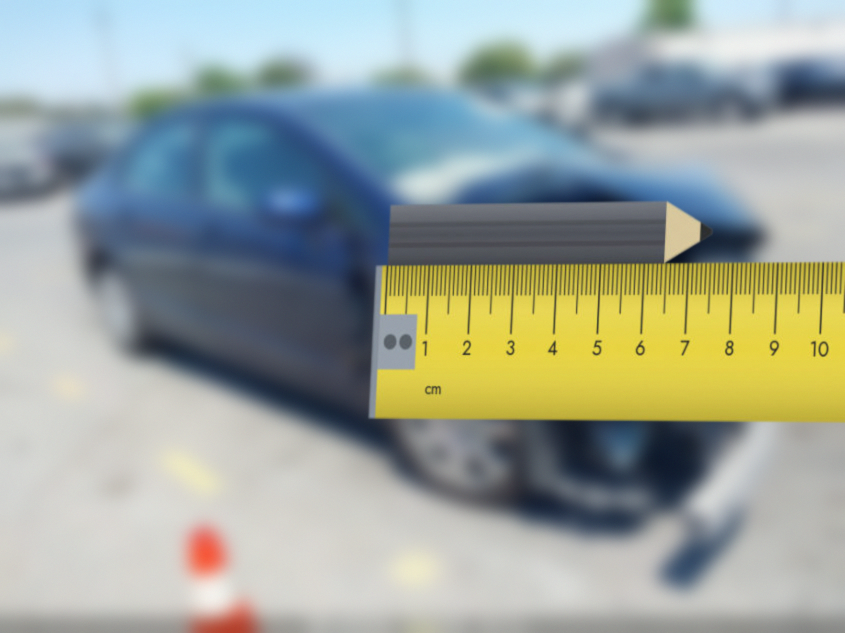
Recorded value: 7.5,cm
